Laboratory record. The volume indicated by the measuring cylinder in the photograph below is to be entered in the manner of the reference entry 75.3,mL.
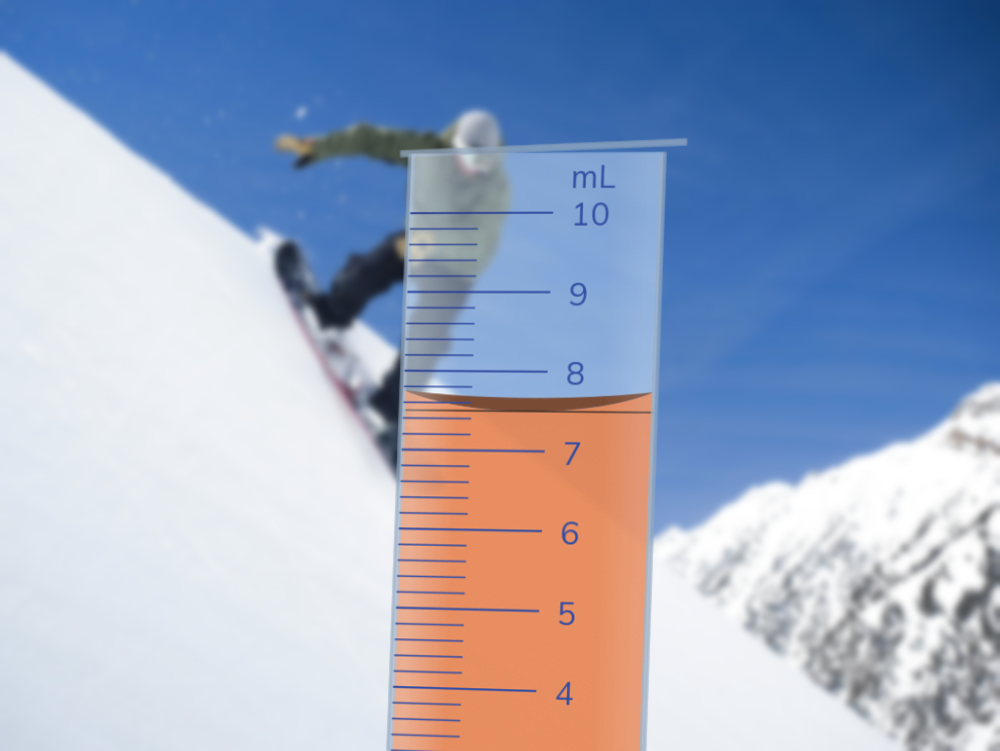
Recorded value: 7.5,mL
